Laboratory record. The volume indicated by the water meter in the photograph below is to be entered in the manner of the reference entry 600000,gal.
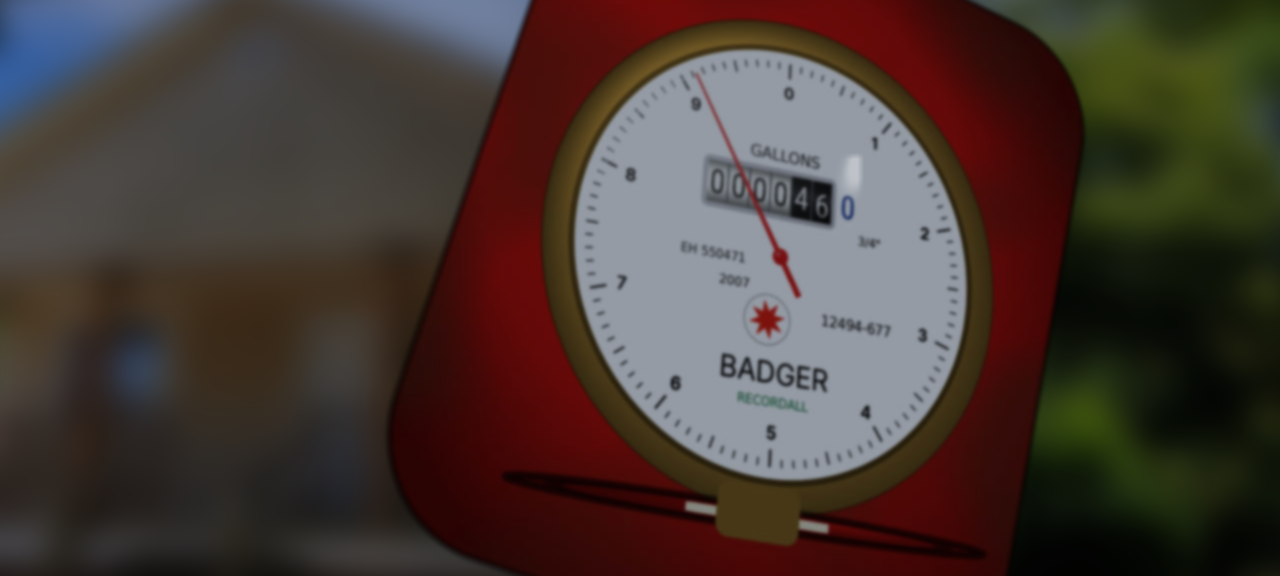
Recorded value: 459.1,gal
